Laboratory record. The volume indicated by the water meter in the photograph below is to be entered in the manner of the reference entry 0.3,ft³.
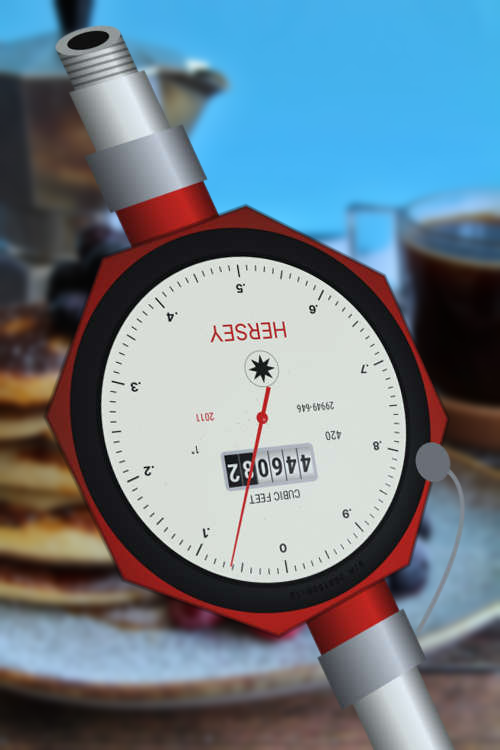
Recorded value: 446082.06,ft³
